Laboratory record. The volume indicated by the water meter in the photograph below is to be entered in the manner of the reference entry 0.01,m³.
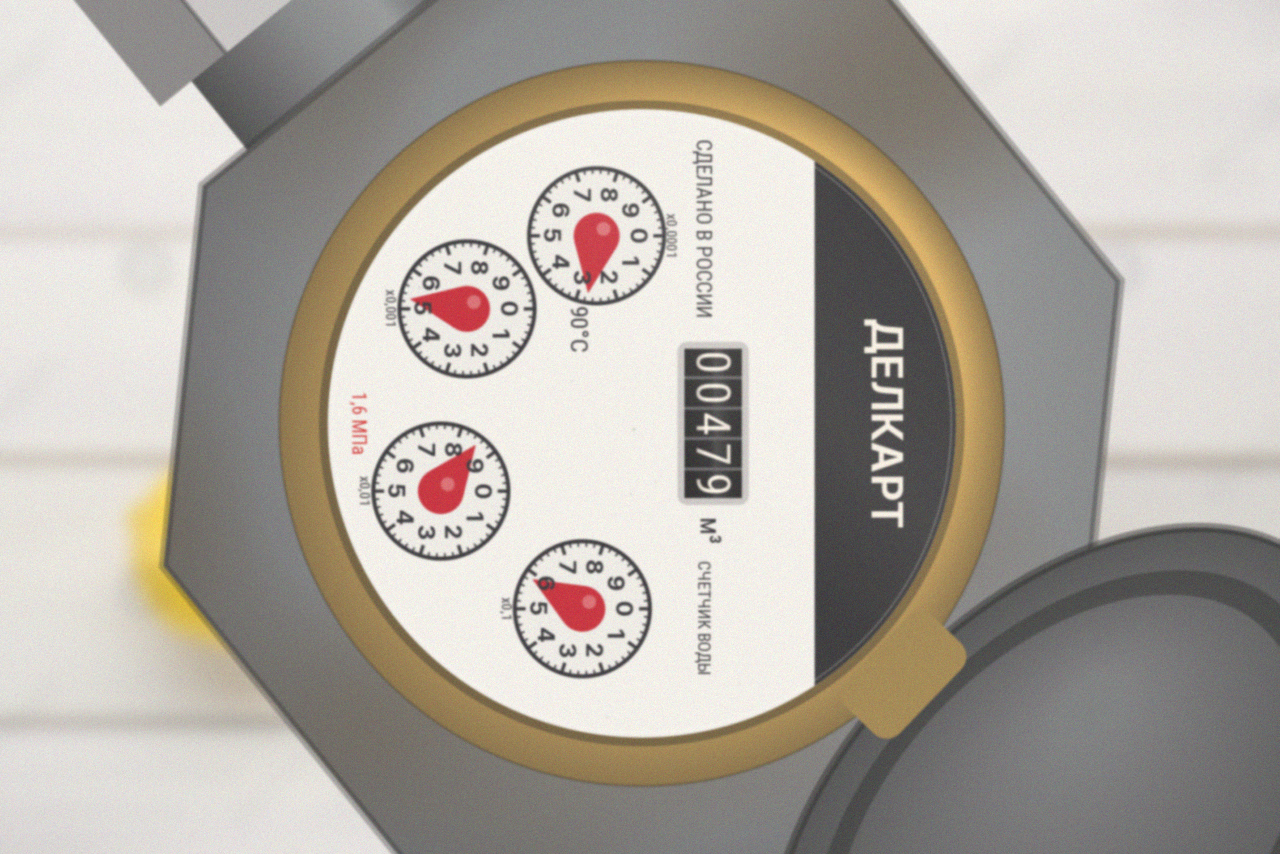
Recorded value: 479.5852,m³
